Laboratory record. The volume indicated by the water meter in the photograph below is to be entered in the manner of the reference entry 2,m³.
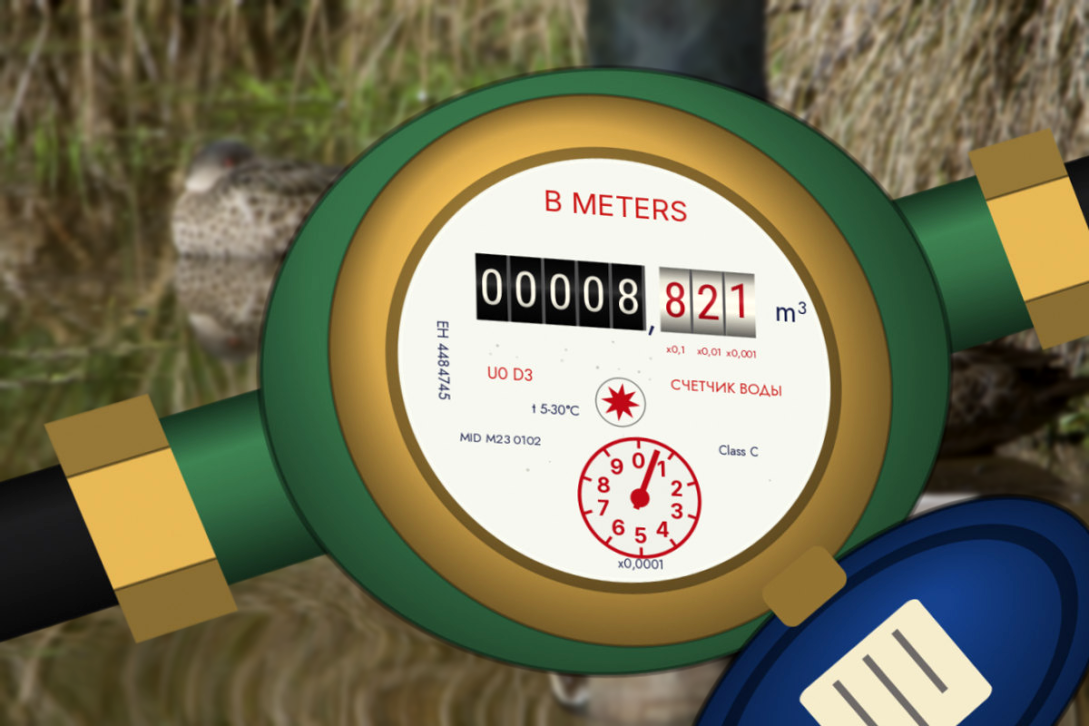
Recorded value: 8.8210,m³
